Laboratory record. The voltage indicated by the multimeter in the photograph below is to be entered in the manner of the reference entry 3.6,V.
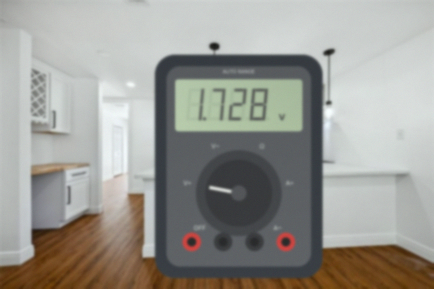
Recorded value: 1.728,V
